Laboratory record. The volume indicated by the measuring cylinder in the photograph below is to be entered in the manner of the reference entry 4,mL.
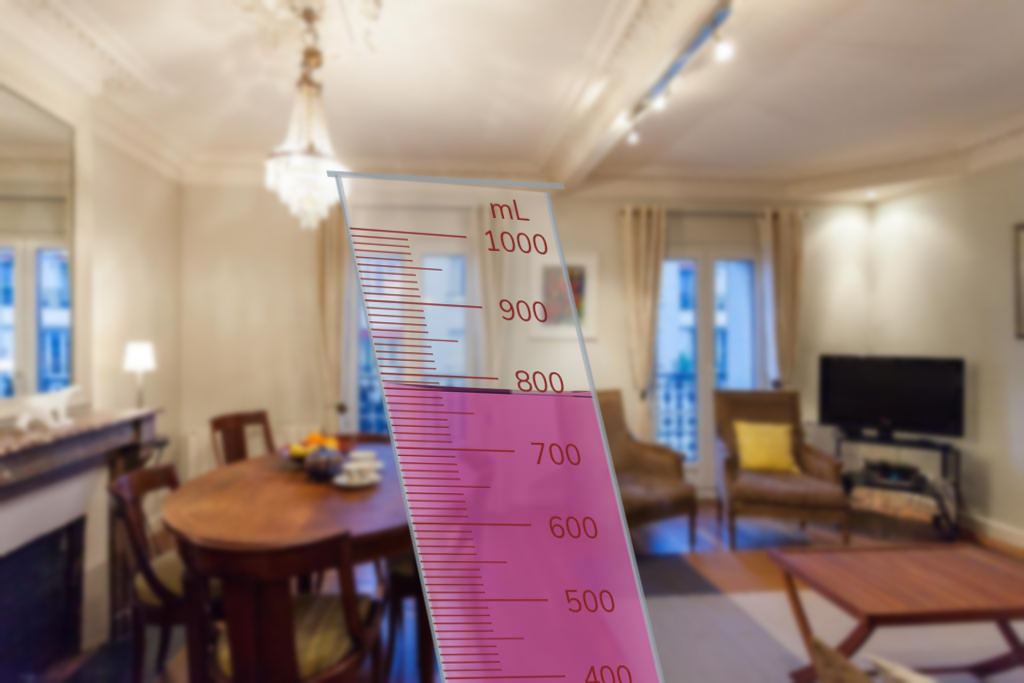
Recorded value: 780,mL
